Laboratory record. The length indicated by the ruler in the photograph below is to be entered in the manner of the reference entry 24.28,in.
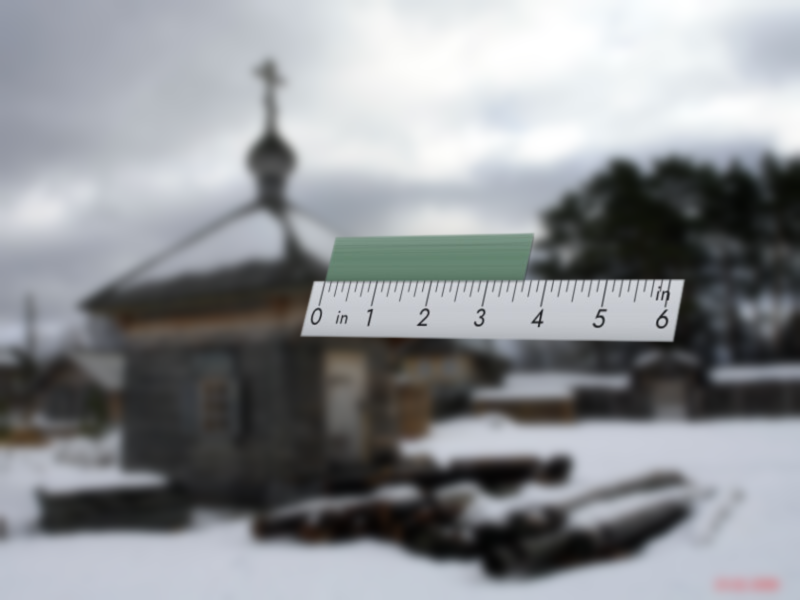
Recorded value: 3.625,in
